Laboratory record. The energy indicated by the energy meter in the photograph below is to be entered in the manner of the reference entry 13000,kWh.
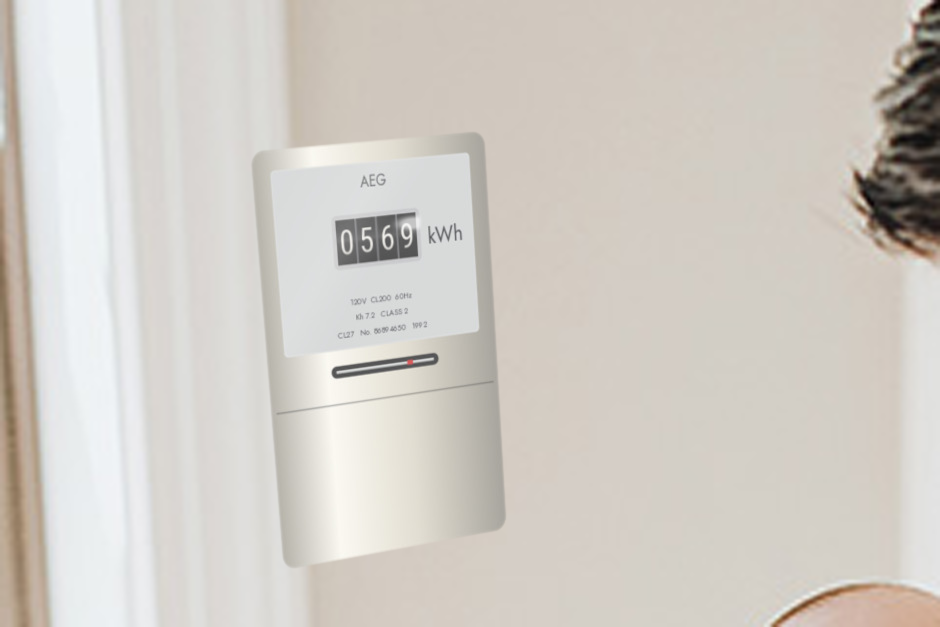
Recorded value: 569,kWh
